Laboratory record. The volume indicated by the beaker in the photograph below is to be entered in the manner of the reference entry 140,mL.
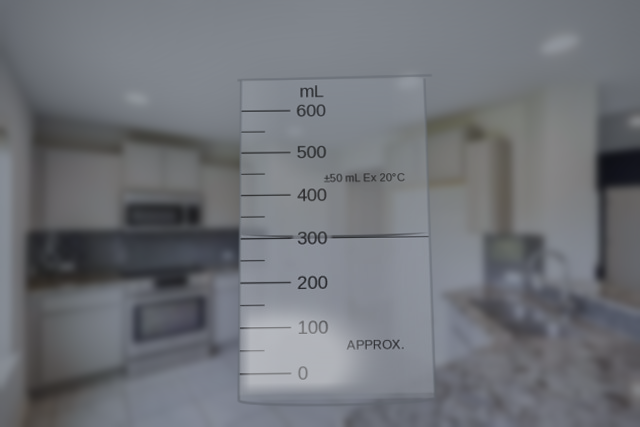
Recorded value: 300,mL
